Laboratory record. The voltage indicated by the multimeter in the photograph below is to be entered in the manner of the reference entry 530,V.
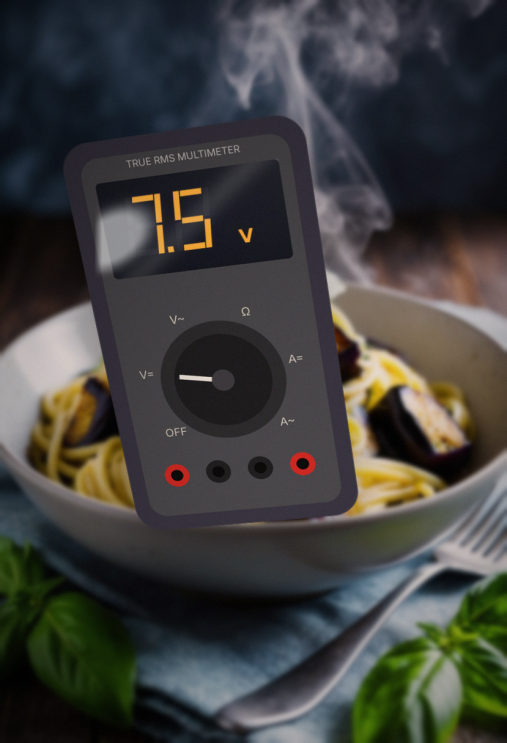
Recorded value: 7.5,V
